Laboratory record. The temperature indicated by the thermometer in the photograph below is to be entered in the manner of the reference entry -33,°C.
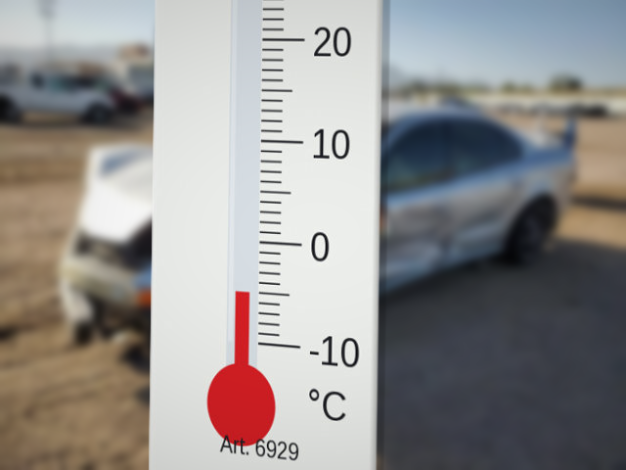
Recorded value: -5,°C
